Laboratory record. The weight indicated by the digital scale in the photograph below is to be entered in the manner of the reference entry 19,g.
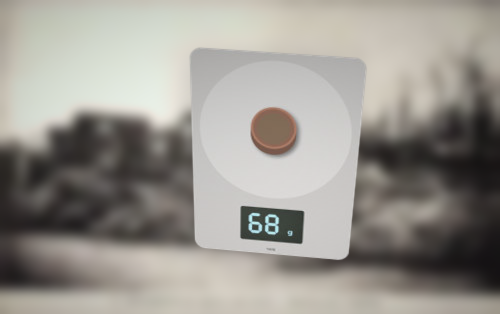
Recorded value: 68,g
